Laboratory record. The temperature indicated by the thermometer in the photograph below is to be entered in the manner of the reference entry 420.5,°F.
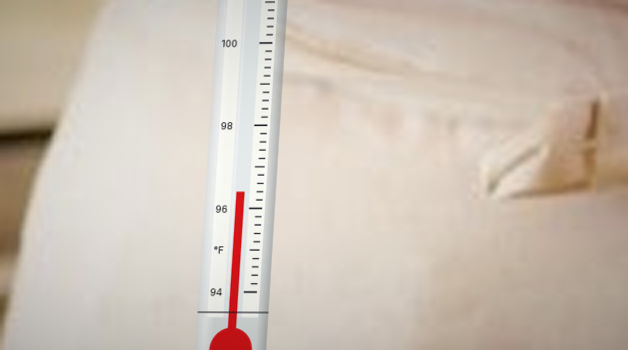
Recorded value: 96.4,°F
